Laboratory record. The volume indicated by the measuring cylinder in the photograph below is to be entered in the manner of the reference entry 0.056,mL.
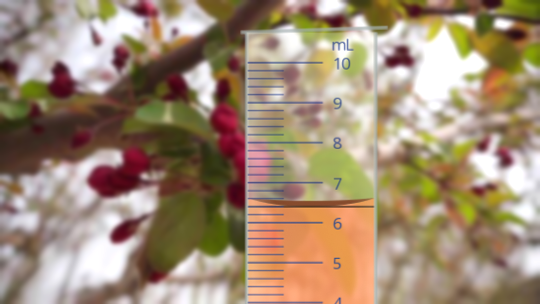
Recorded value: 6.4,mL
